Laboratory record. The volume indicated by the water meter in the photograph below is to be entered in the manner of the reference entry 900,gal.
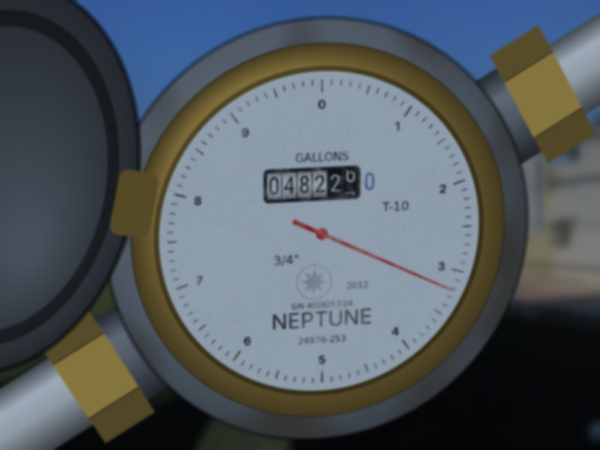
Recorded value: 482263.2,gal
